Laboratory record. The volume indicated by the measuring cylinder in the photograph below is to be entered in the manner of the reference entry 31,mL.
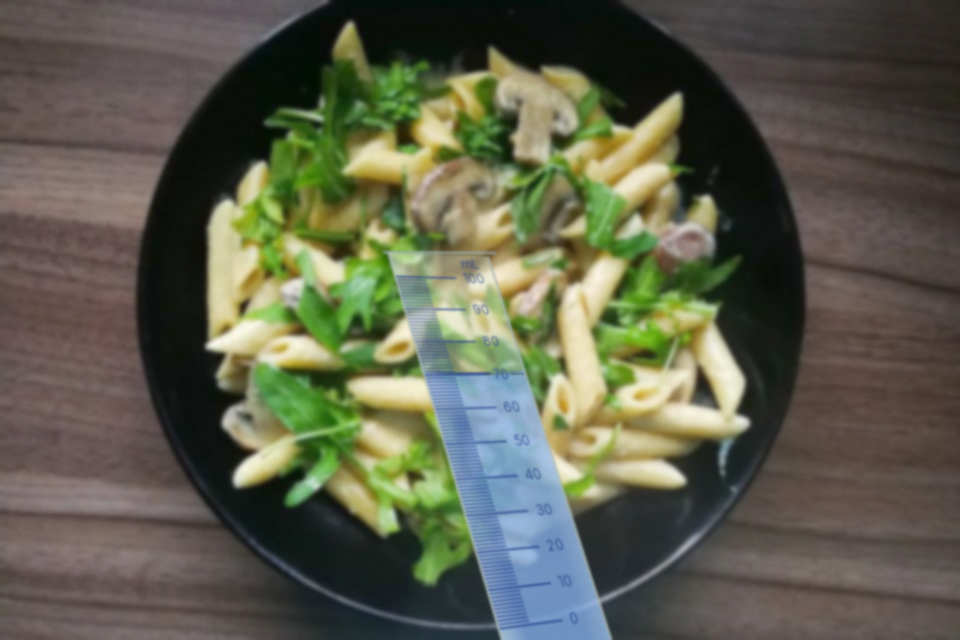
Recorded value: 70,mL
